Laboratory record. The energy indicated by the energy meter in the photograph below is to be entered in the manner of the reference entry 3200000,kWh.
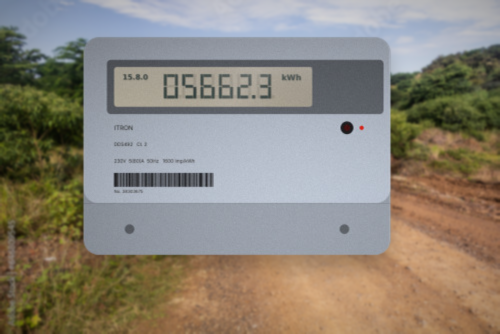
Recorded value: 5662.3,kWh
